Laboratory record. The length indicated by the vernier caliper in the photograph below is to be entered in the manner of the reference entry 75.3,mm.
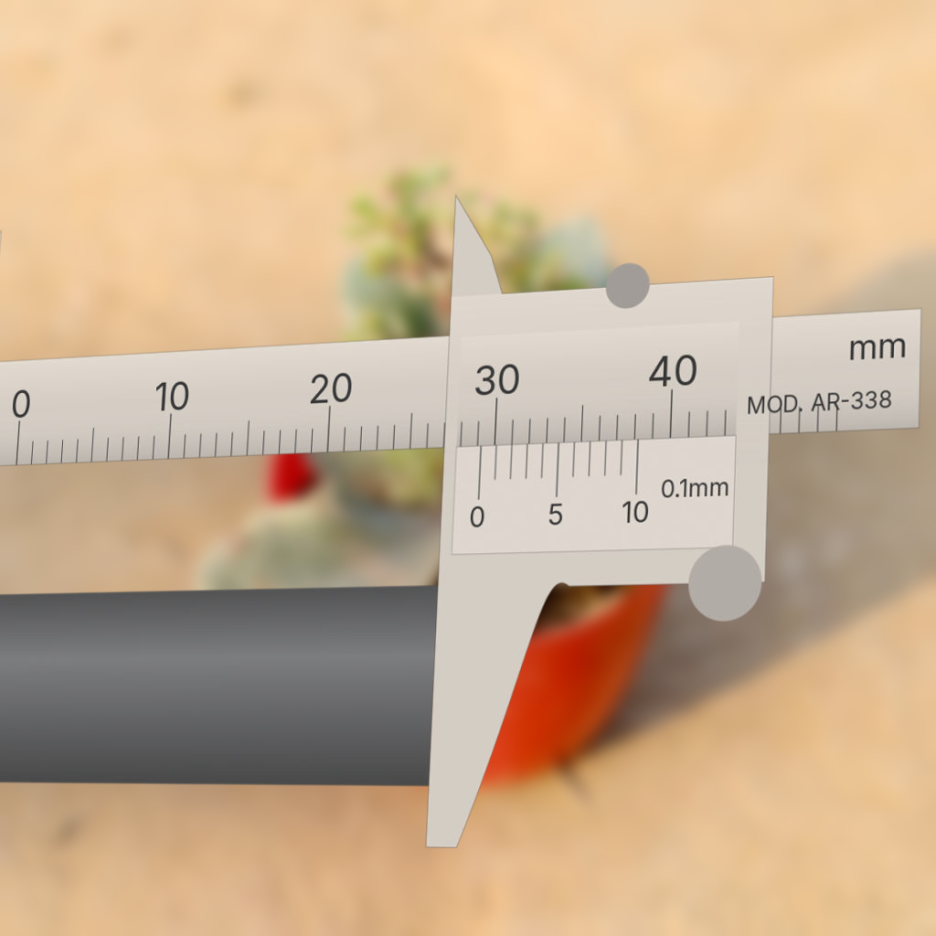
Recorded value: 29.2,mm
